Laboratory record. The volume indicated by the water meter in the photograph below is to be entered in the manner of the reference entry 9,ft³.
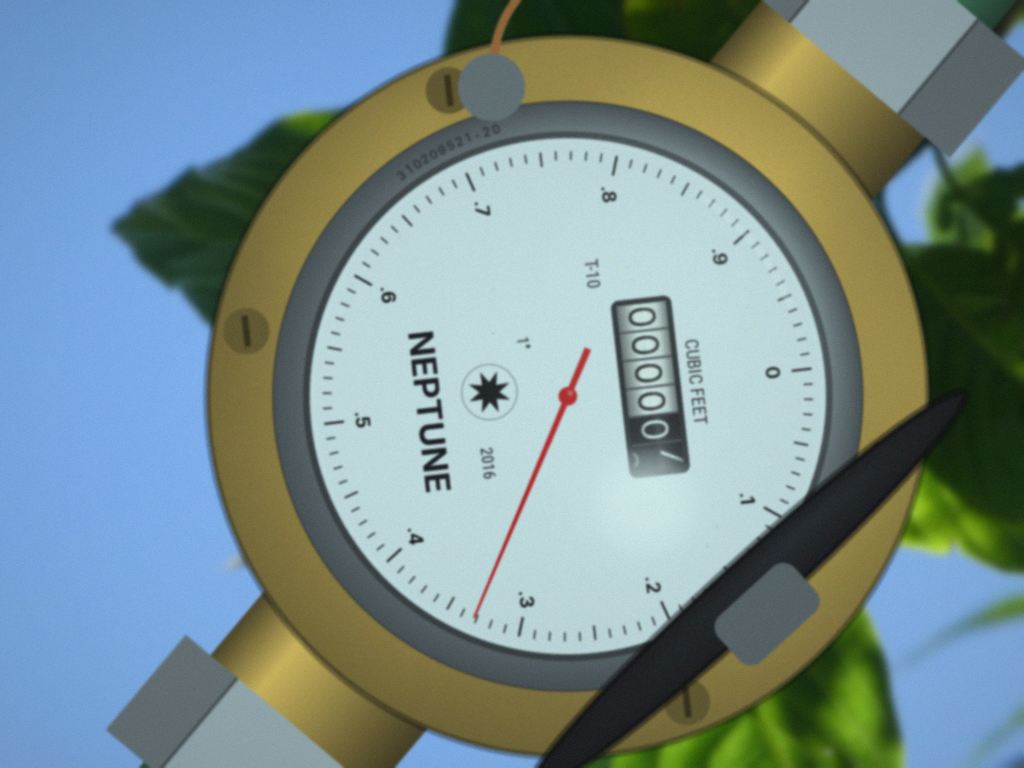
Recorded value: 7.33,ft³
